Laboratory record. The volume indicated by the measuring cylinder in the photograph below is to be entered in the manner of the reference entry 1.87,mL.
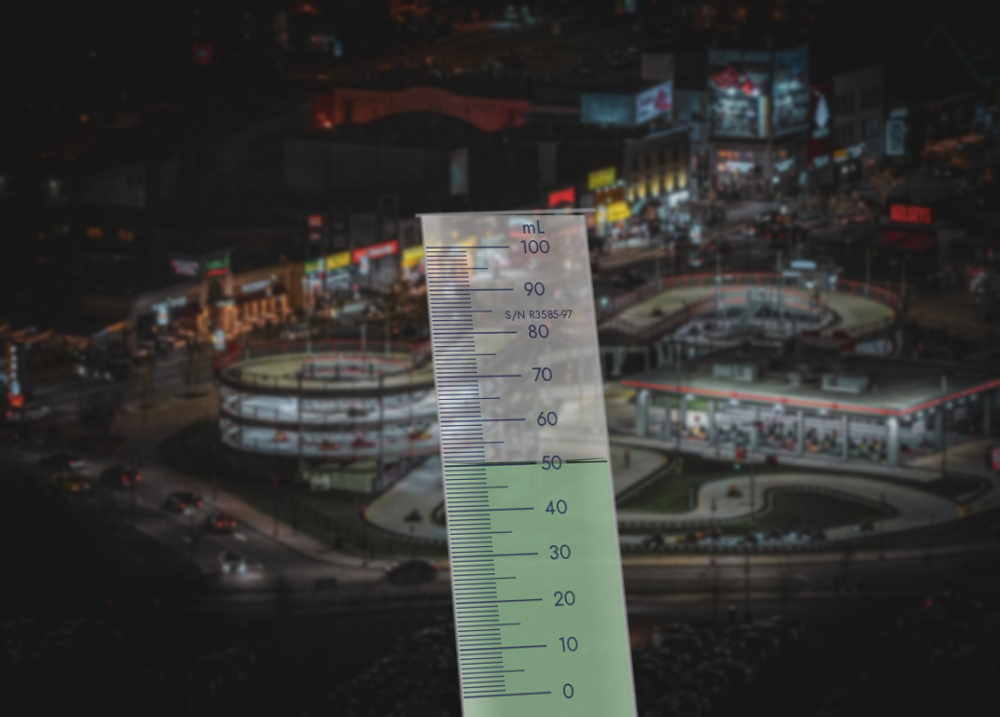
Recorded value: 50,mL
